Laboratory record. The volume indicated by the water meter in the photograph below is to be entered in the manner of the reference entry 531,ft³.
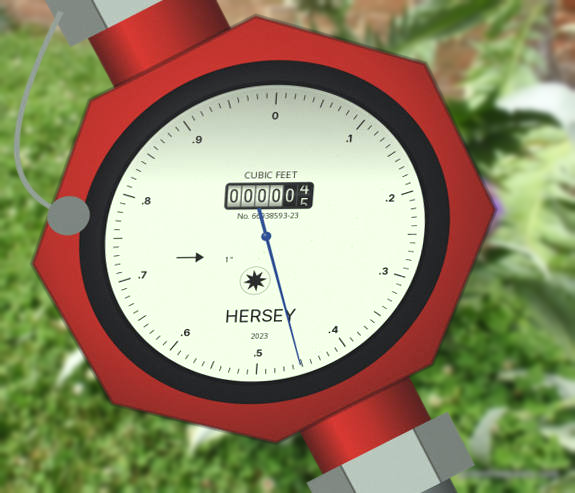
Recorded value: 4.45,ft³
